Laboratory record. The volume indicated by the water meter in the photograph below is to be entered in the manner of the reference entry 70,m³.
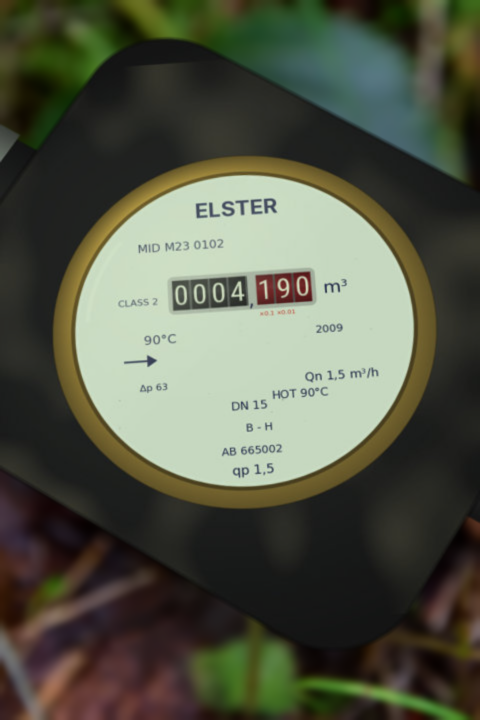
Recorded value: 4.190,m³
